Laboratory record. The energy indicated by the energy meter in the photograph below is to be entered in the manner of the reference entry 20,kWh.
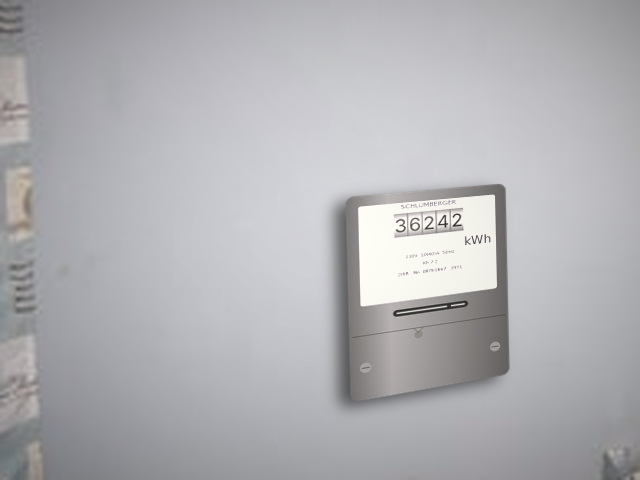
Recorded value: 36242,kWh
